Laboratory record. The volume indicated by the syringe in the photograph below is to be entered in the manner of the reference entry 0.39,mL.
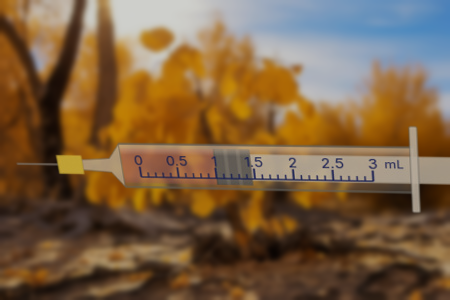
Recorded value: 1,mL
